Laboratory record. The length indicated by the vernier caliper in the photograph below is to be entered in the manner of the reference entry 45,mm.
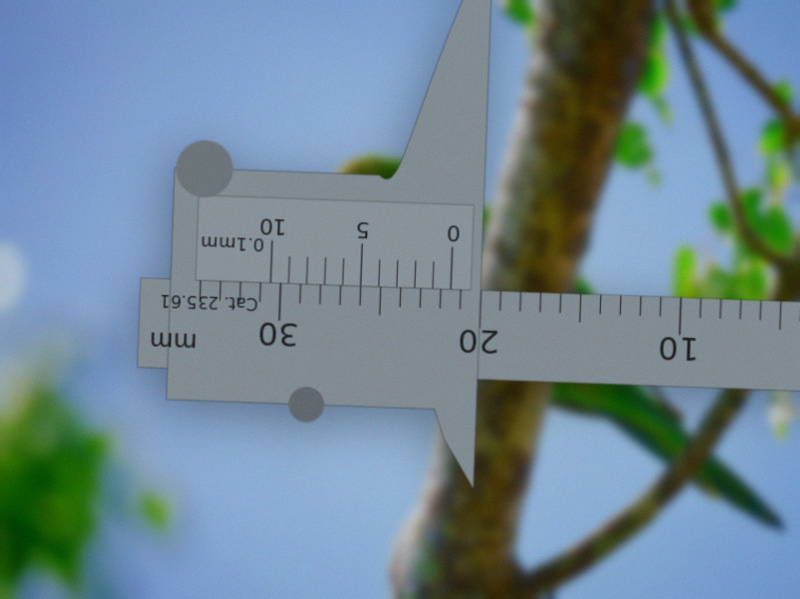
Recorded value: 21.5,mm
